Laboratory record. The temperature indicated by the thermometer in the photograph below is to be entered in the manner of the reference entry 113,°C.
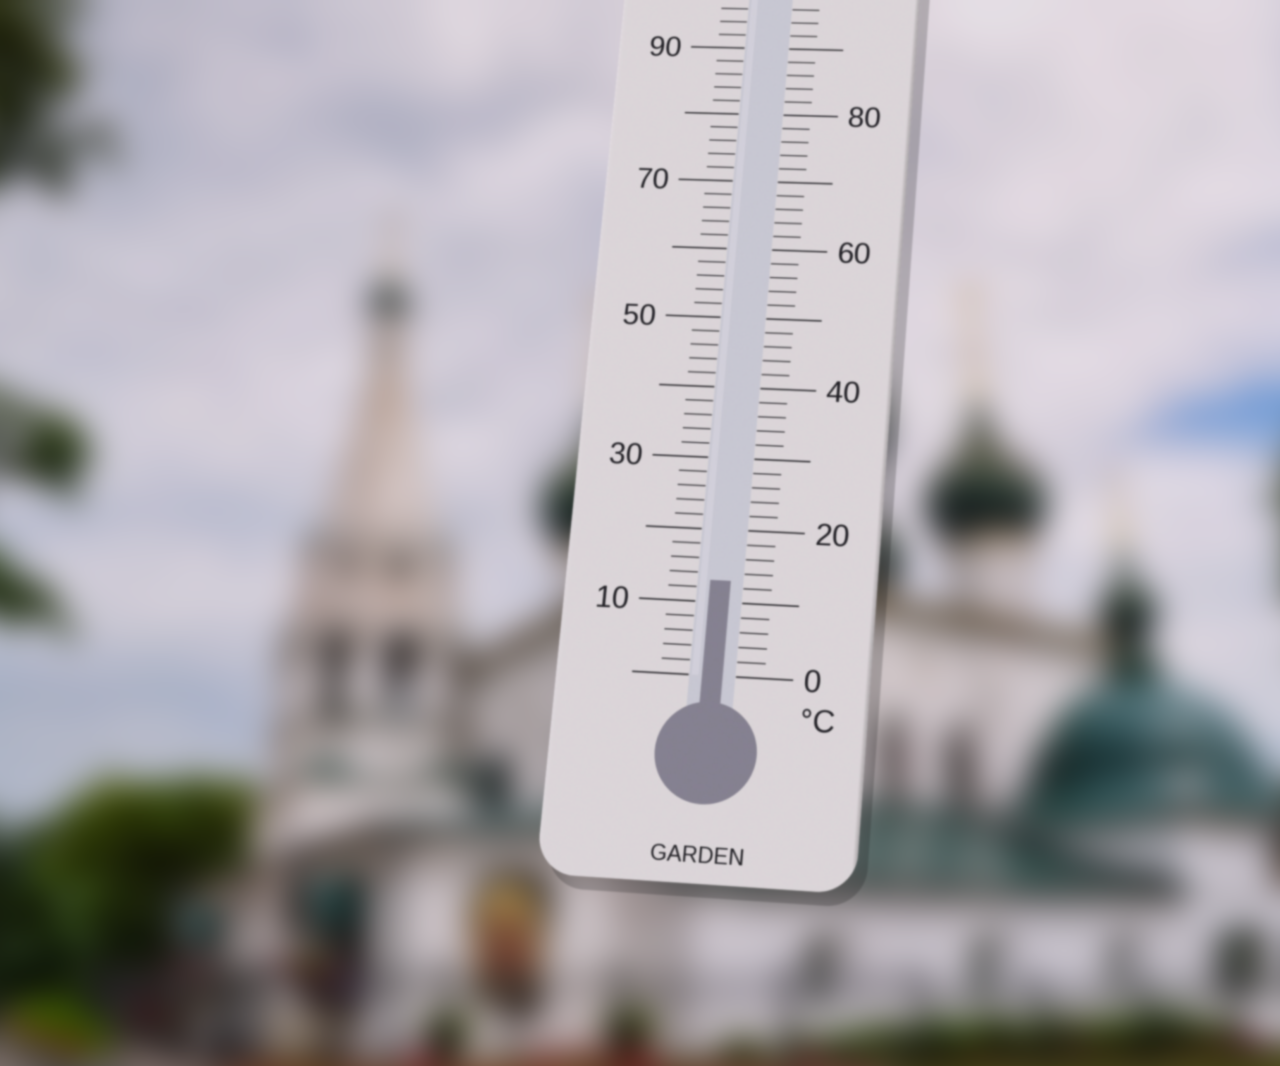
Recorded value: 13,°C
